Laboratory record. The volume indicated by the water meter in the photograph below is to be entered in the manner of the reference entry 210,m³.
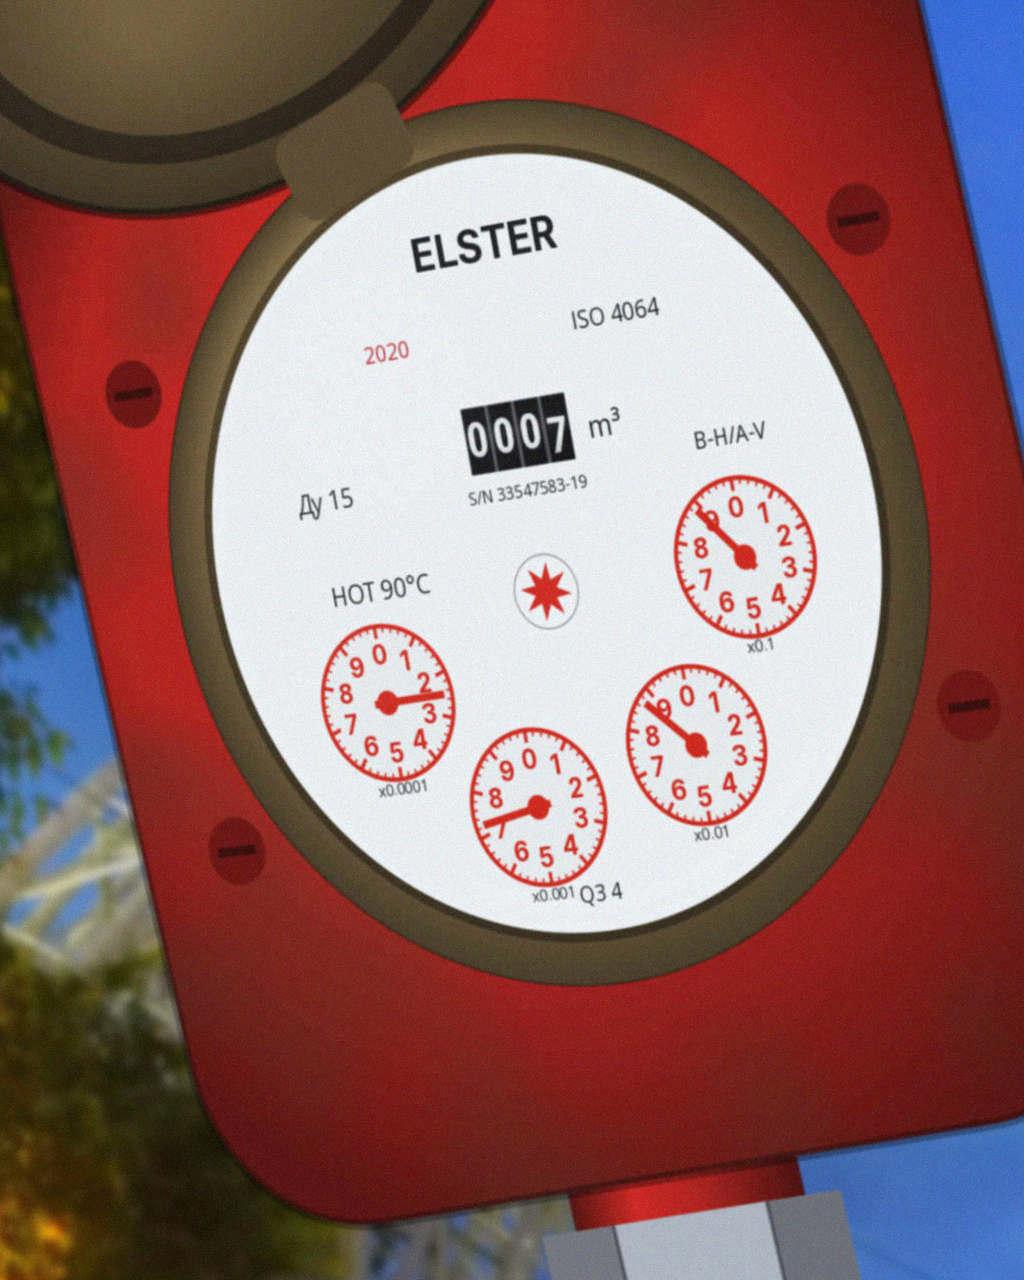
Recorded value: 6.8872,m³
